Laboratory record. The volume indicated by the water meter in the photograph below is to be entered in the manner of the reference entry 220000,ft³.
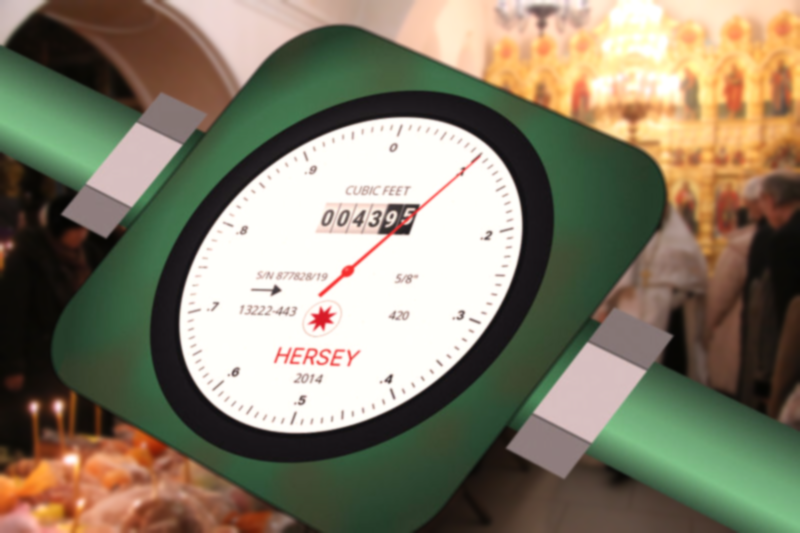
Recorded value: 4395.10,ft³
